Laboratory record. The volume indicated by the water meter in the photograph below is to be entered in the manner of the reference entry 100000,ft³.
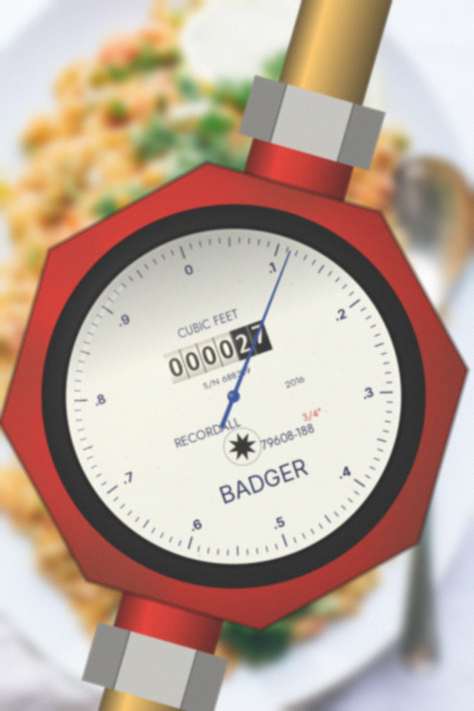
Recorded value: 27.11,ft³
